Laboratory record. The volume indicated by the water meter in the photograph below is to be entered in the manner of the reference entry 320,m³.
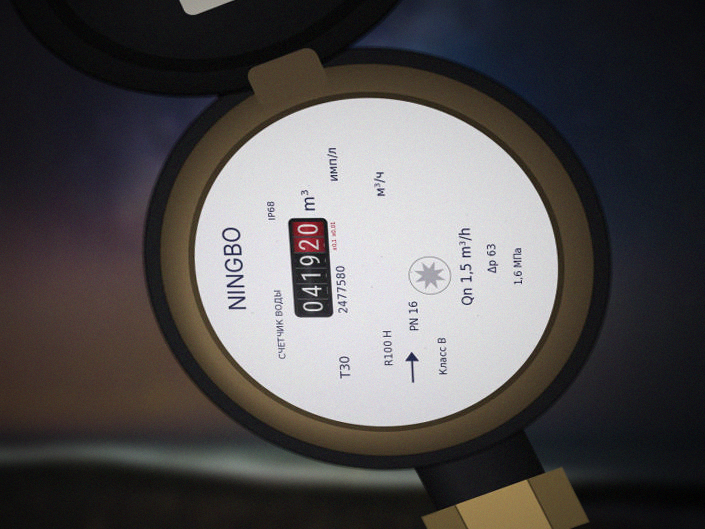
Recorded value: 419.20,m³
